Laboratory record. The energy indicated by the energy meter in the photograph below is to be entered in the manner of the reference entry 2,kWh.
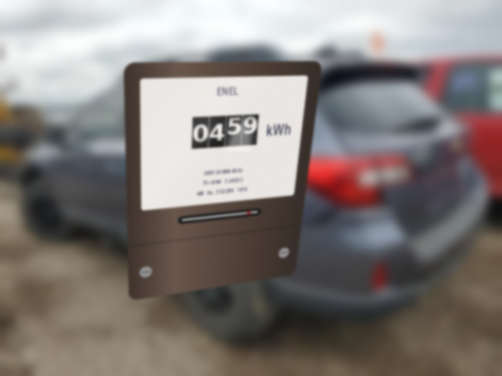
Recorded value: 459,kWh
